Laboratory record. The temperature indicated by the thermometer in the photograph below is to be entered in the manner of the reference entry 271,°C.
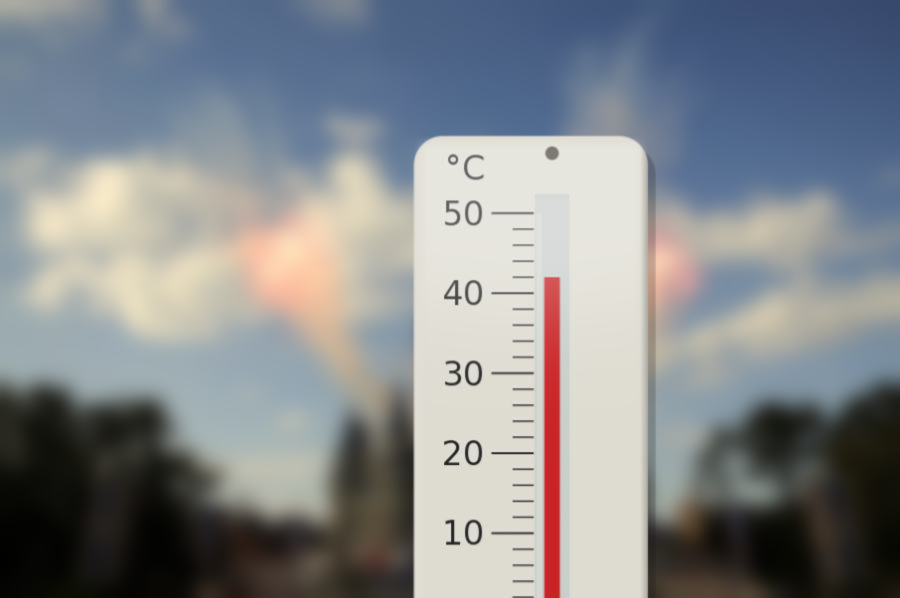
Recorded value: 42,°C
